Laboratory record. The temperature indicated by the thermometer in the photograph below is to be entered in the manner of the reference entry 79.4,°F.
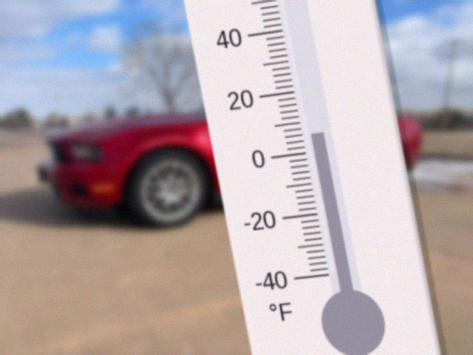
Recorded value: 6,°F
